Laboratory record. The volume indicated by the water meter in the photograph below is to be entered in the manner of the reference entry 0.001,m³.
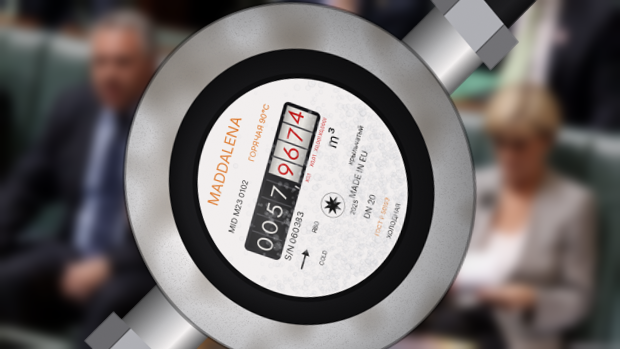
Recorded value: 57.9674,m³
